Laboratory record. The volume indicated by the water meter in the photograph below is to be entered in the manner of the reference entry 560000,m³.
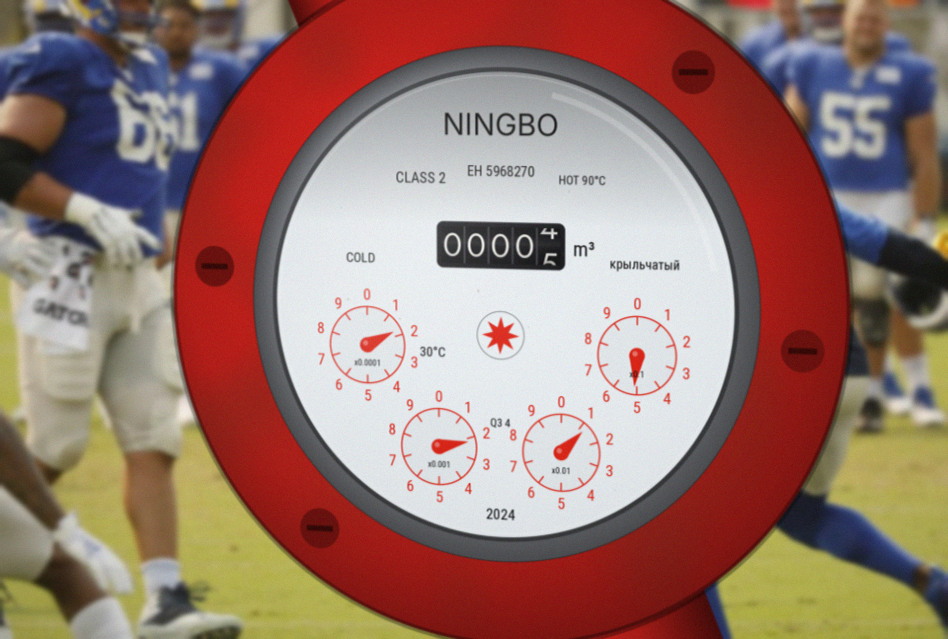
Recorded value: 4.5121,m³
